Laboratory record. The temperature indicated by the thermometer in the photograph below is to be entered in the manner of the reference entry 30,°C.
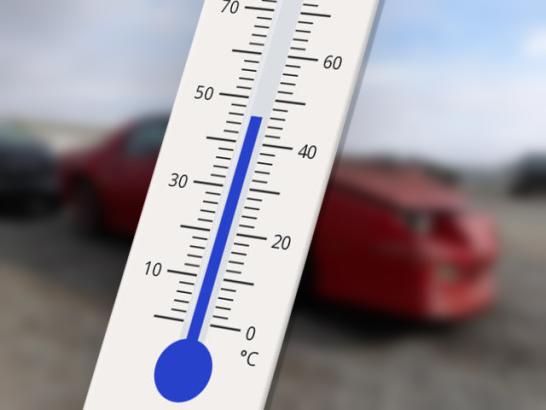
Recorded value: 46,°C
